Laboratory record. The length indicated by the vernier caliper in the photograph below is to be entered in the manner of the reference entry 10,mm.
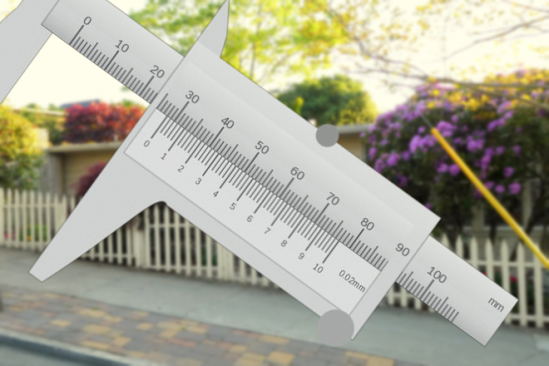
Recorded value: 28.0,mm
